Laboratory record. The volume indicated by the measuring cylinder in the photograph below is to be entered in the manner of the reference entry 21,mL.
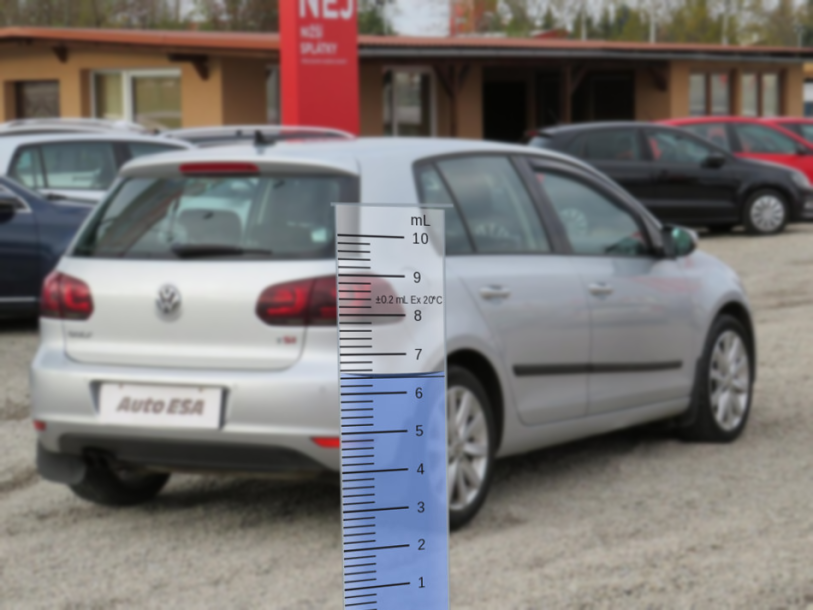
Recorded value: 6.4,mL
